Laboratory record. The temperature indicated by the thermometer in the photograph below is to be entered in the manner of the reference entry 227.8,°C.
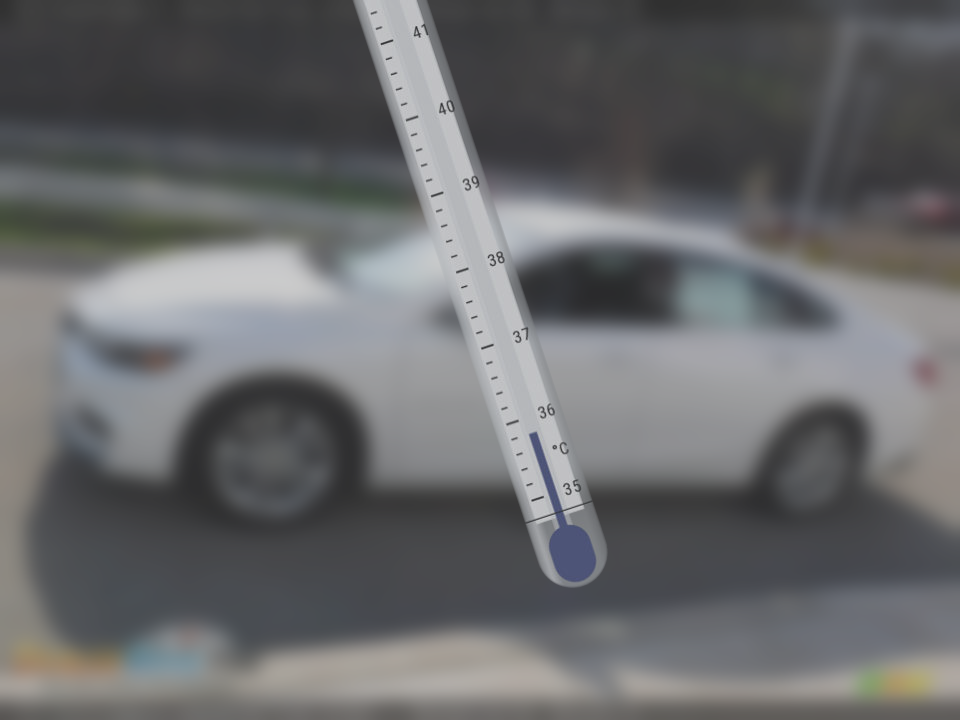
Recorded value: 35.8,°C
